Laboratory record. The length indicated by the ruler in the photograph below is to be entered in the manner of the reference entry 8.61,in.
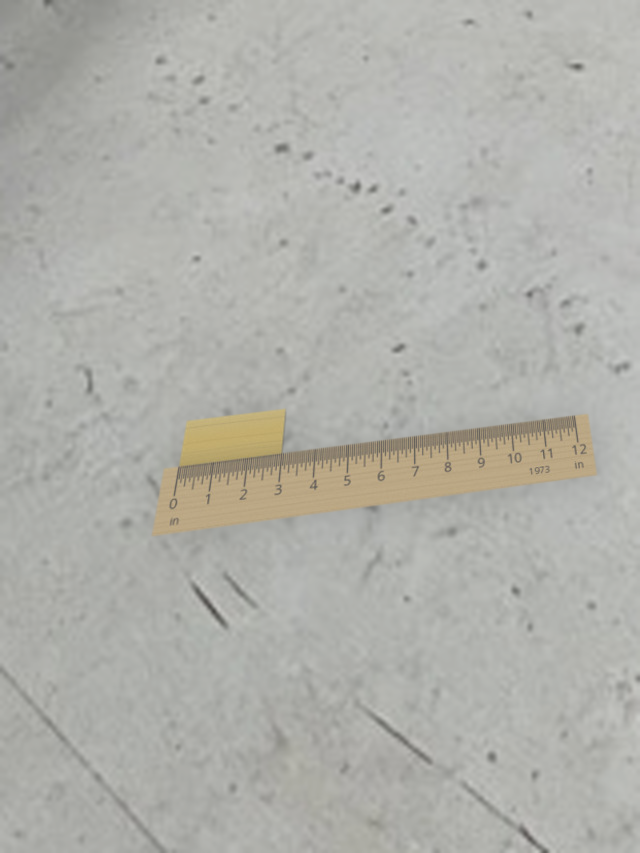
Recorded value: 3,in
